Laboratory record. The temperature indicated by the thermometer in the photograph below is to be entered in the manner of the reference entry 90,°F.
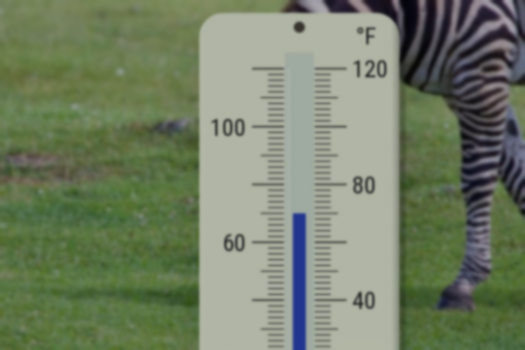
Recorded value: 70,°F
